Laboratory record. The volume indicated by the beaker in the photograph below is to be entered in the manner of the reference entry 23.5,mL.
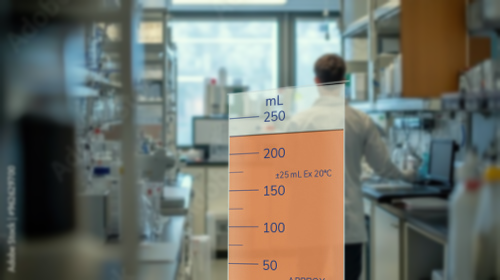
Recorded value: 225,mL
